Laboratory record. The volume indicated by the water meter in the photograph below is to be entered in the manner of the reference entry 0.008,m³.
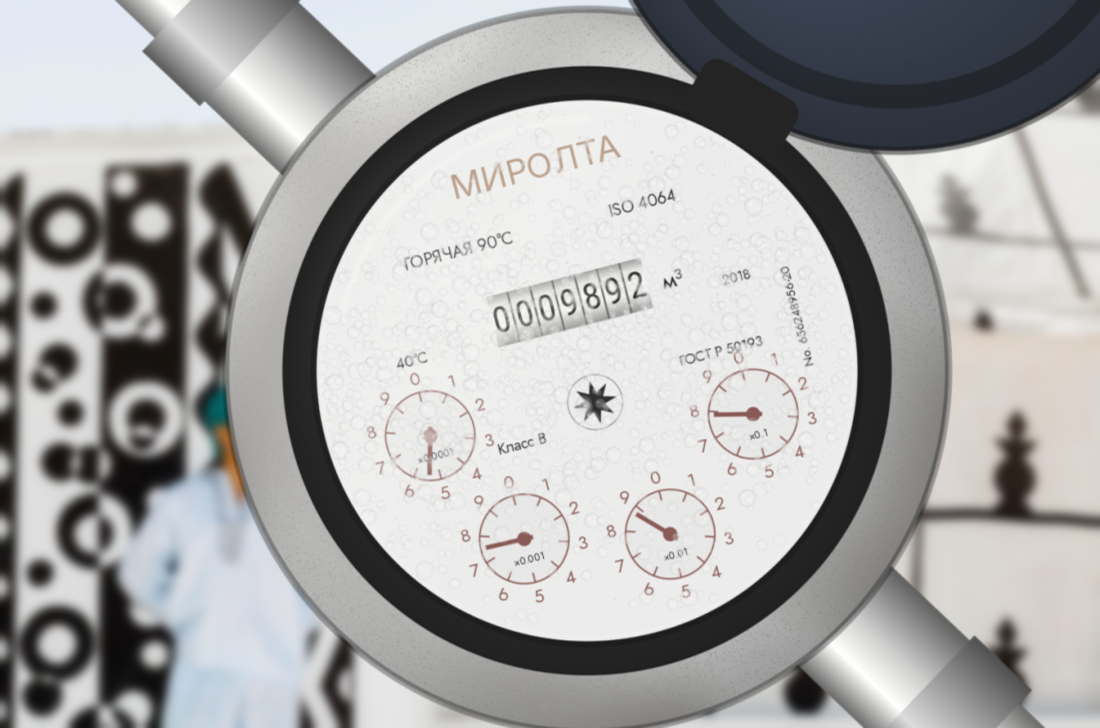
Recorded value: 9892.7875,m³
